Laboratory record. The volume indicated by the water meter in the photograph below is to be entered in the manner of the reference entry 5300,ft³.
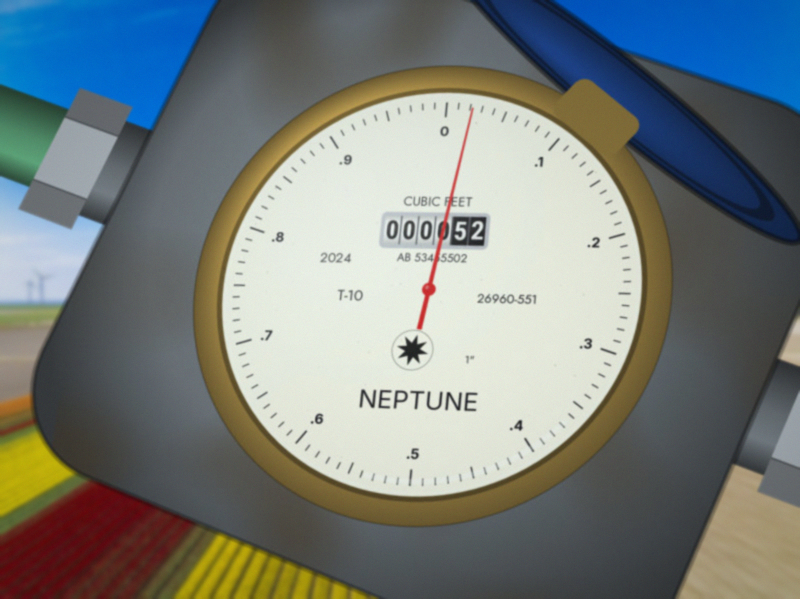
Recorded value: 52.02,ft³
